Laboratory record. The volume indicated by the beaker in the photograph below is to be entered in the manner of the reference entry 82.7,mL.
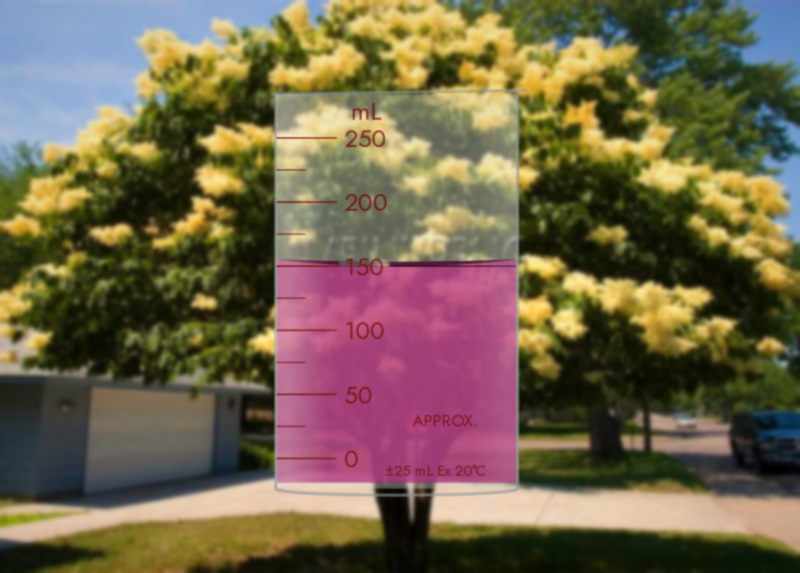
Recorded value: 150,mL
